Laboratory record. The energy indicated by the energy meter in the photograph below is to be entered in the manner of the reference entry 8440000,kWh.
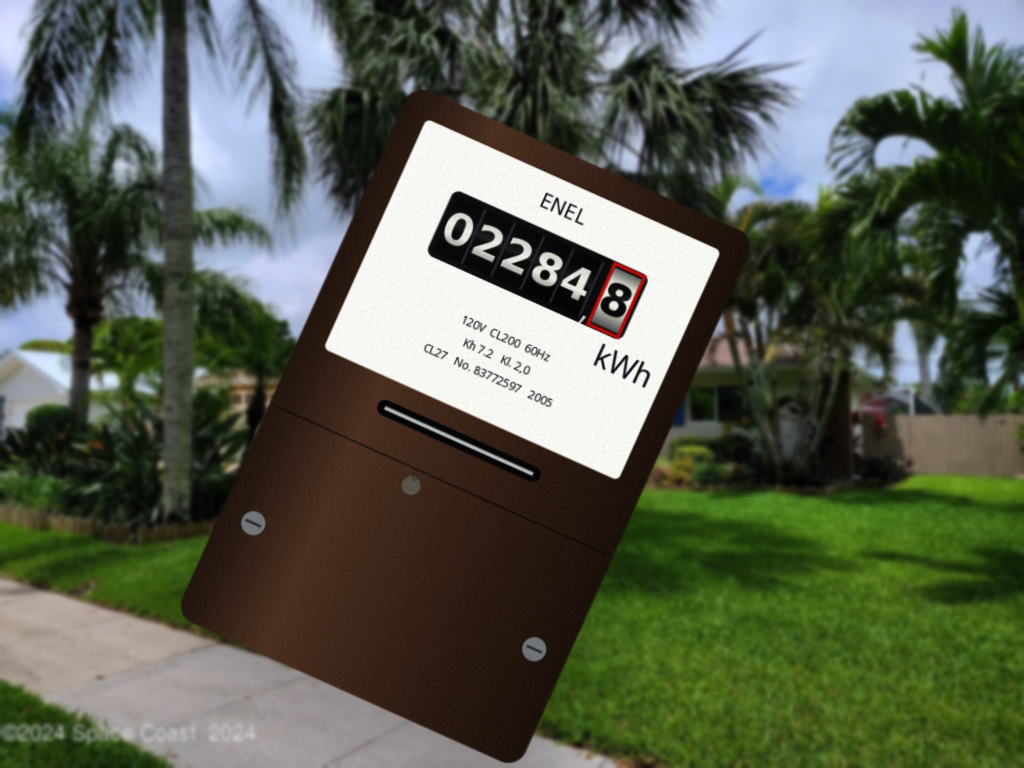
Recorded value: 2284.8,kWh
